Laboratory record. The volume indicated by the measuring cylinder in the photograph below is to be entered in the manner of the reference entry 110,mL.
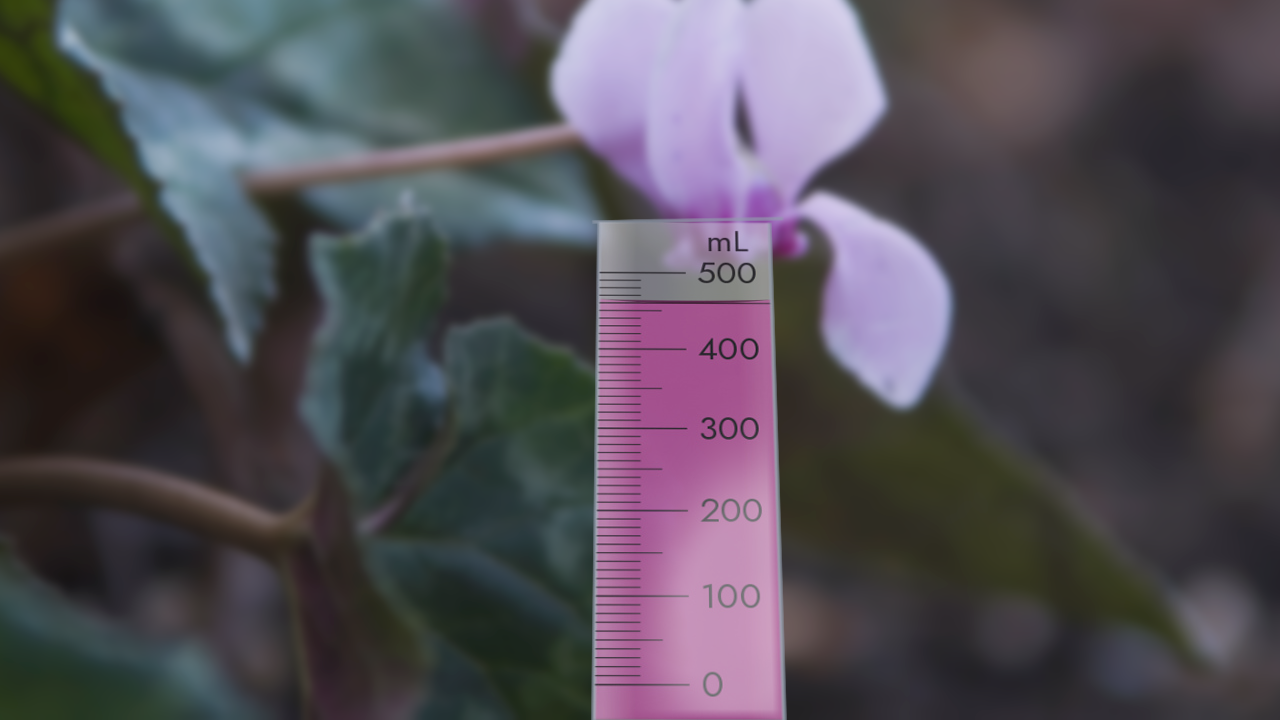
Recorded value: 460,mL
